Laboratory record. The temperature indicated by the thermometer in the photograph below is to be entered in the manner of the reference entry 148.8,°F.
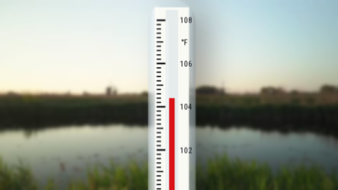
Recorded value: 104.4,°F
